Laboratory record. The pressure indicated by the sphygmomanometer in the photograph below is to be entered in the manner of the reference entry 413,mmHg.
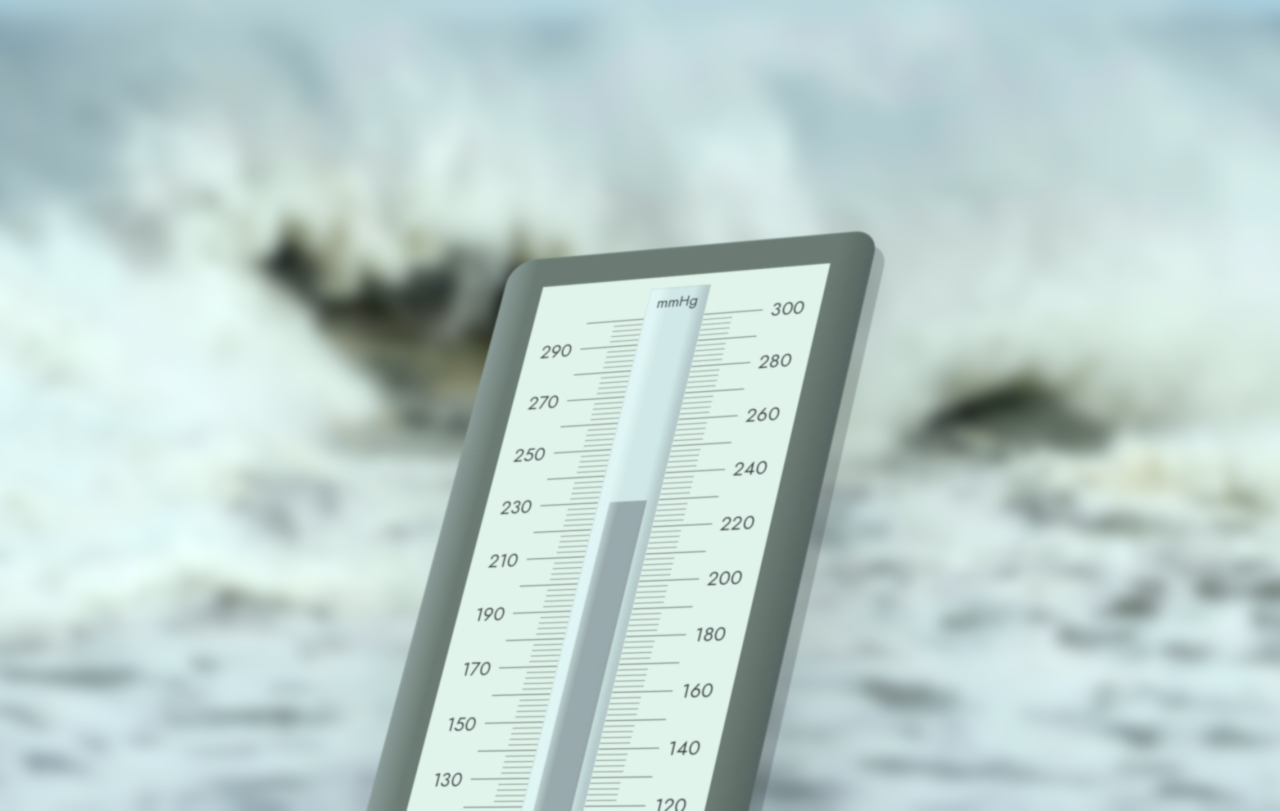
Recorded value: 230,mmHg
